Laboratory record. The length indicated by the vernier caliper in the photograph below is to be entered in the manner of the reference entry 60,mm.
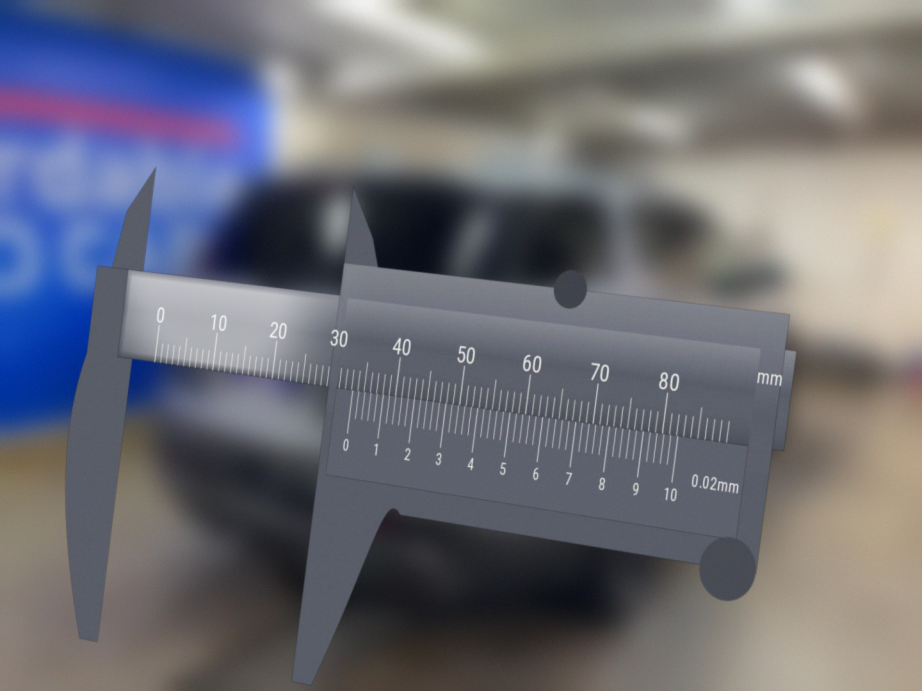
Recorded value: 33.2,mm
